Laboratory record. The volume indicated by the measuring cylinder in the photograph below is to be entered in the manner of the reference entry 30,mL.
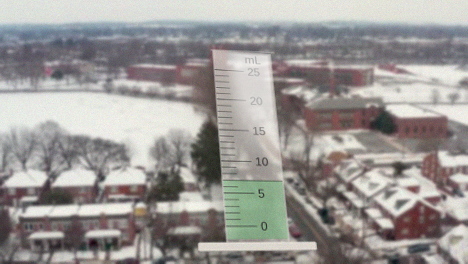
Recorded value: 7,mL
